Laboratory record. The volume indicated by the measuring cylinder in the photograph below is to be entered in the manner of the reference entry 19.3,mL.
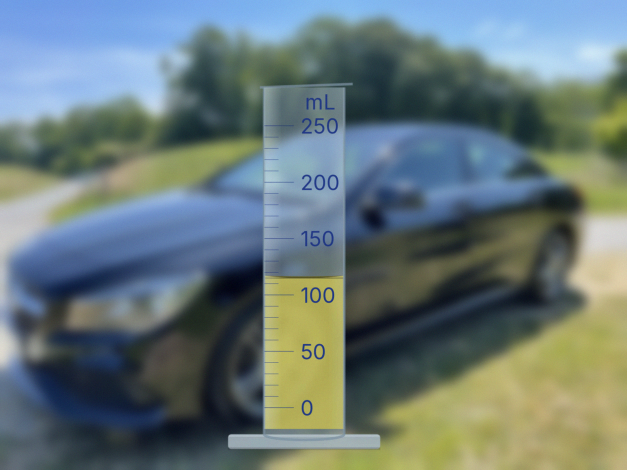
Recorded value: 115,mL
